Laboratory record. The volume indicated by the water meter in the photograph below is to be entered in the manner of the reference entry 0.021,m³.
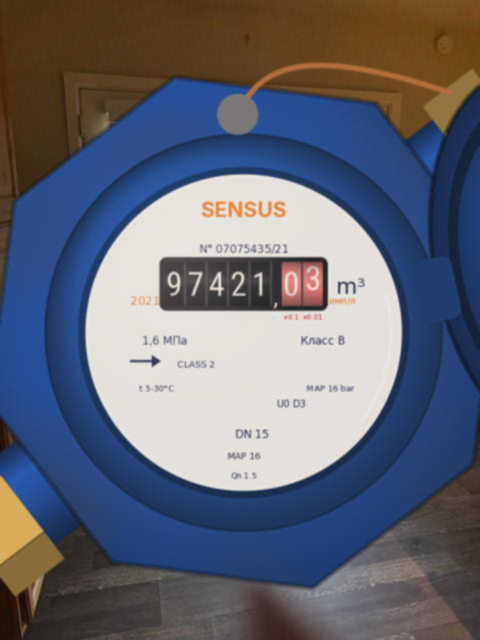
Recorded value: 97421.03,m³
